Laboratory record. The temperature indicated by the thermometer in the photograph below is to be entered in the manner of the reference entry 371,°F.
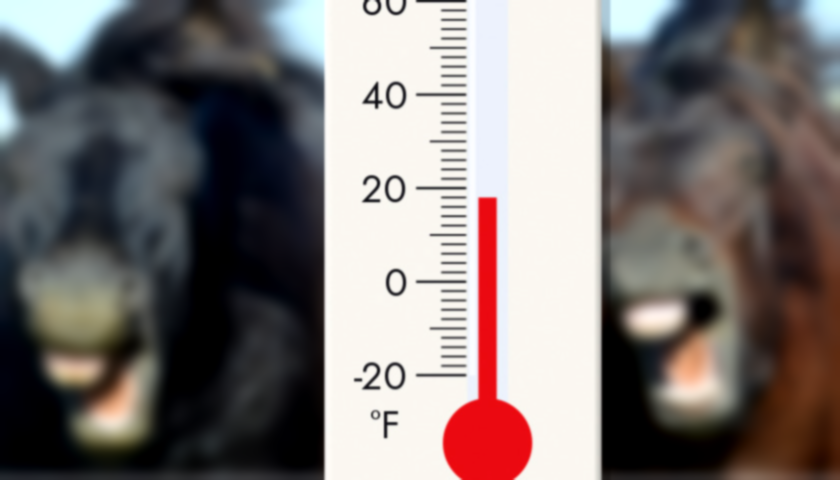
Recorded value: 18,°F
